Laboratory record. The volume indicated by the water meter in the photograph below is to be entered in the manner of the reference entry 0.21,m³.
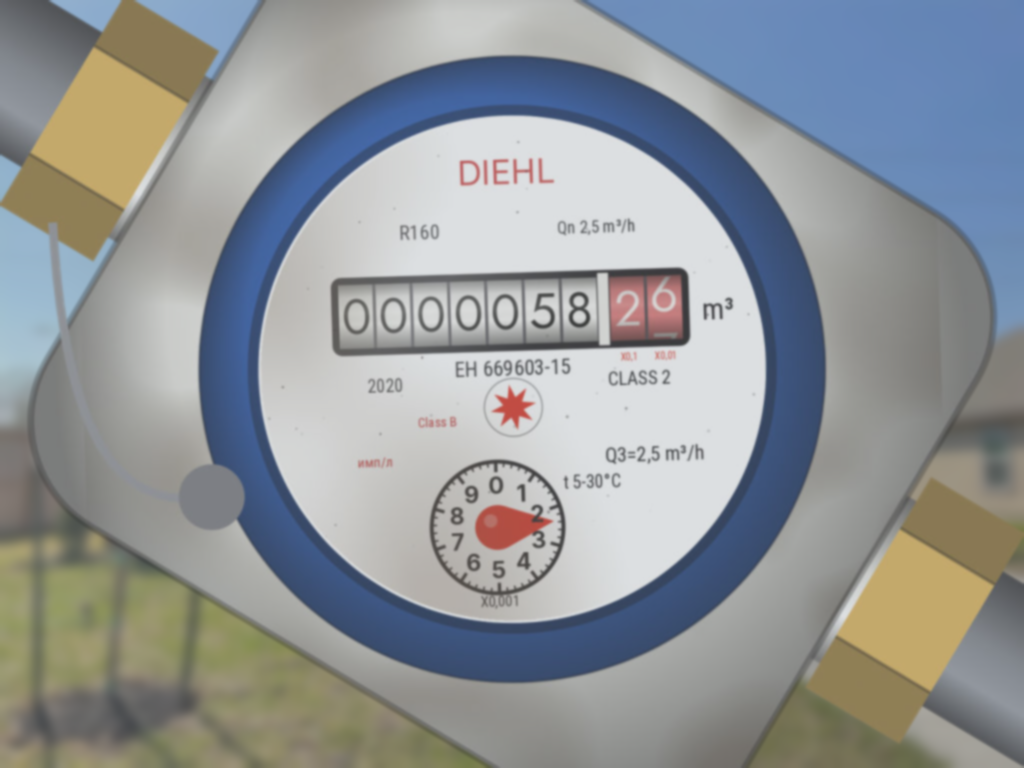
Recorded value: 58.262,m³
